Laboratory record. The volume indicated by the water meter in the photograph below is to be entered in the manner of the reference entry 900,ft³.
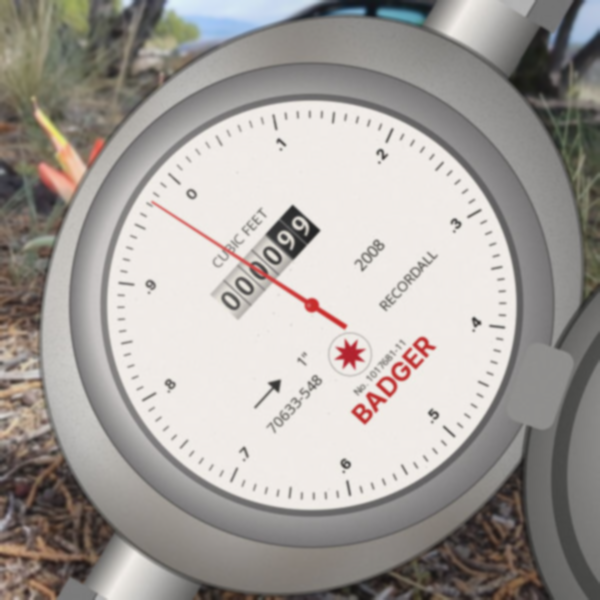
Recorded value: 98.97,ft³
